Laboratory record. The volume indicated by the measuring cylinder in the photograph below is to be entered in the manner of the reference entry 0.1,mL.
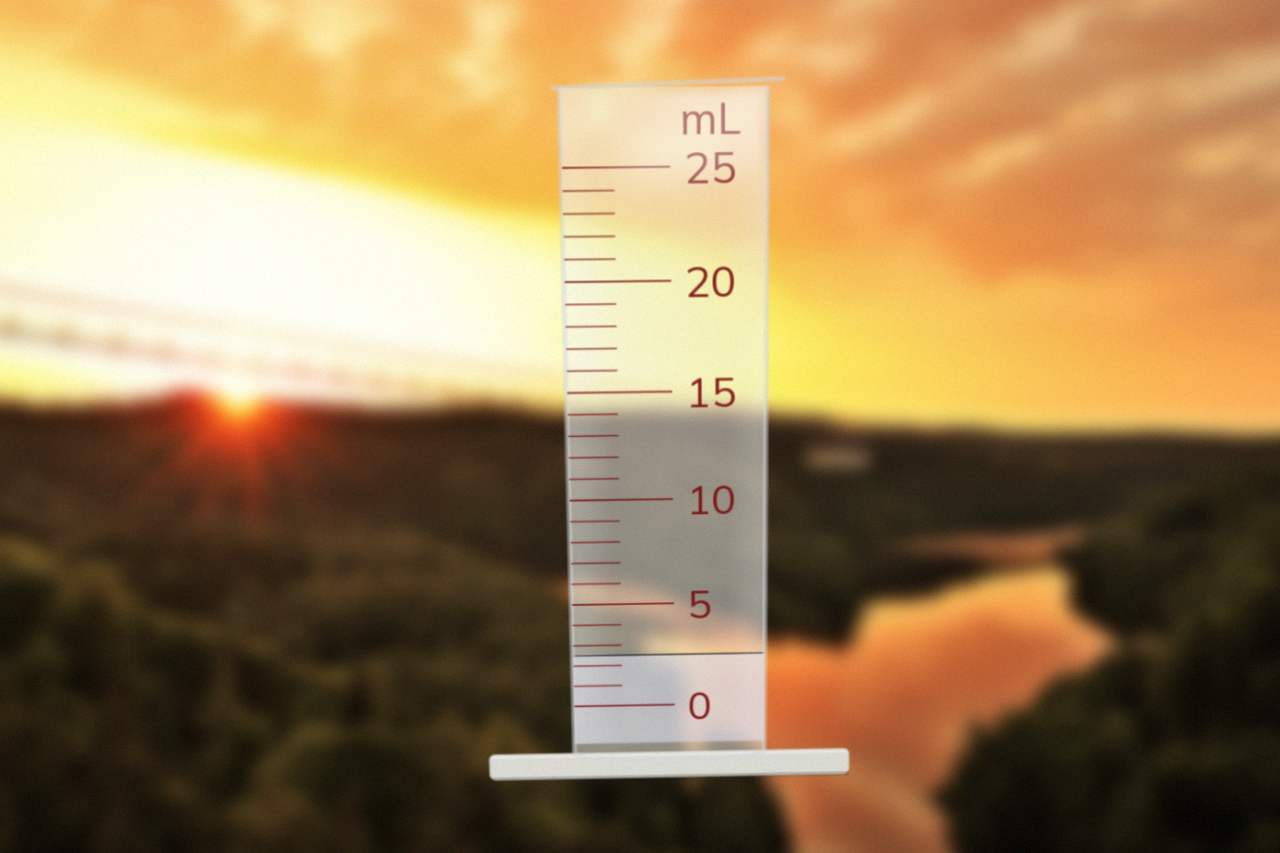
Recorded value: 2.5,mL
